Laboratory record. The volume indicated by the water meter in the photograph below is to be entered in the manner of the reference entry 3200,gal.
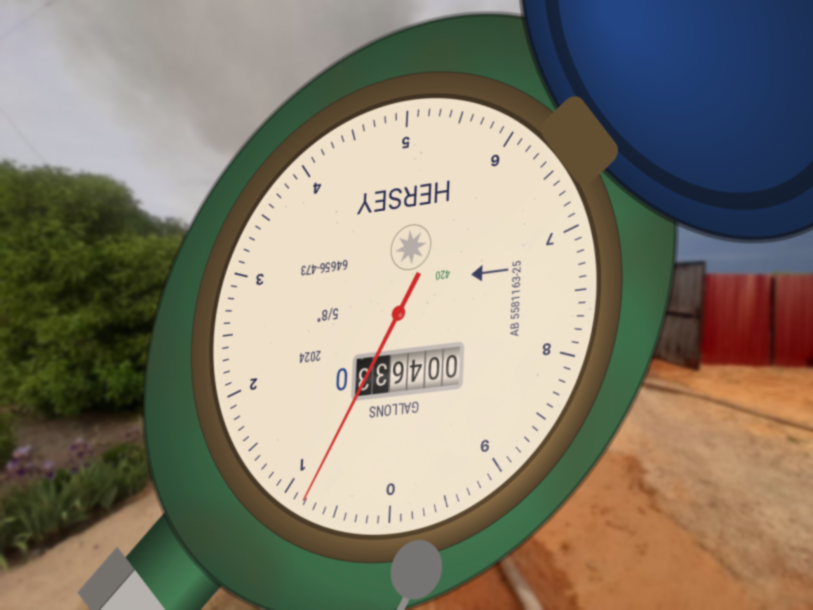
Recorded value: 46330.8,gal
